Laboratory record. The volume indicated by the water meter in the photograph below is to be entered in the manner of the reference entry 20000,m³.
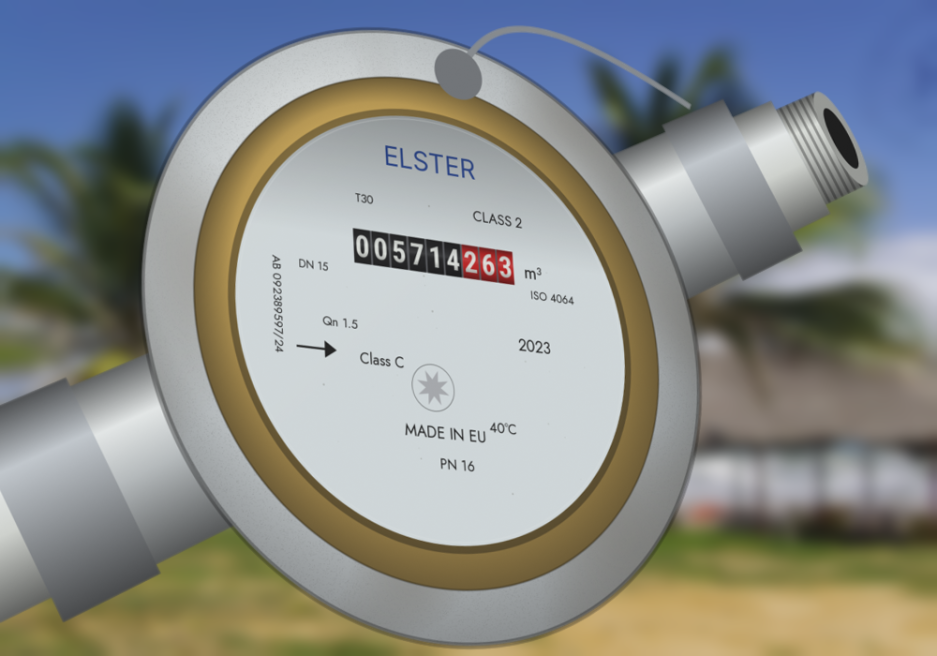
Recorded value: 5714.263,m³
